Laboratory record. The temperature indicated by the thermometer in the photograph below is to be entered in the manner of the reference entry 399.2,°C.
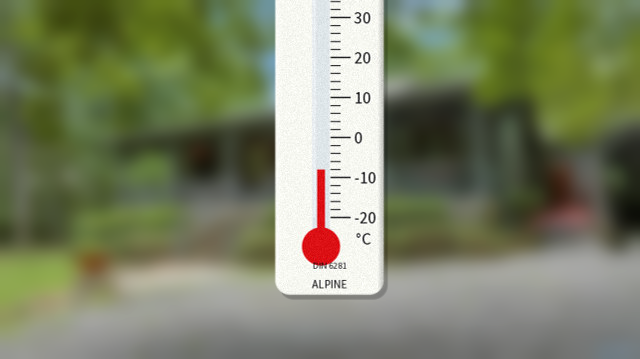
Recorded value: -8,°C
